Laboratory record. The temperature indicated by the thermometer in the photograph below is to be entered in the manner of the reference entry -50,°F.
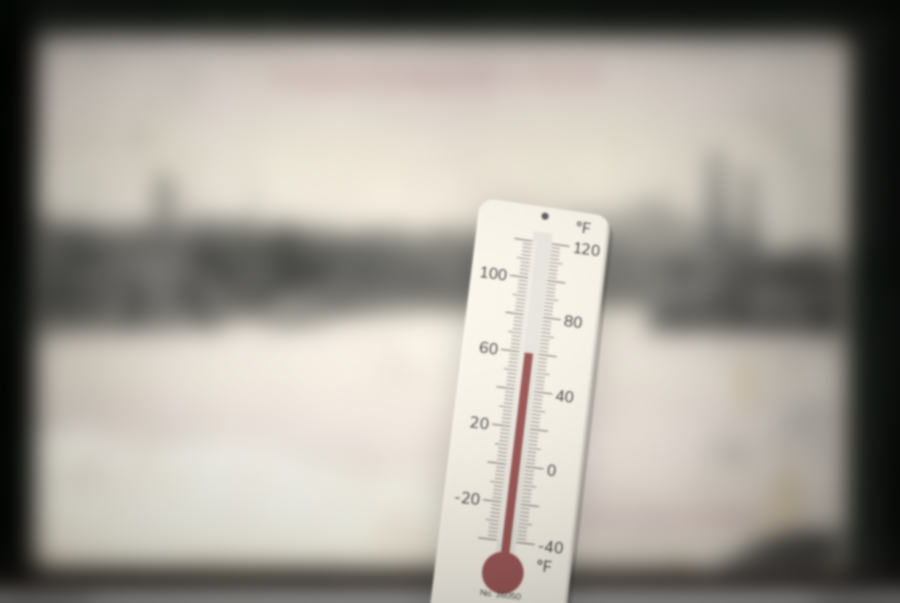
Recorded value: 60,°F
